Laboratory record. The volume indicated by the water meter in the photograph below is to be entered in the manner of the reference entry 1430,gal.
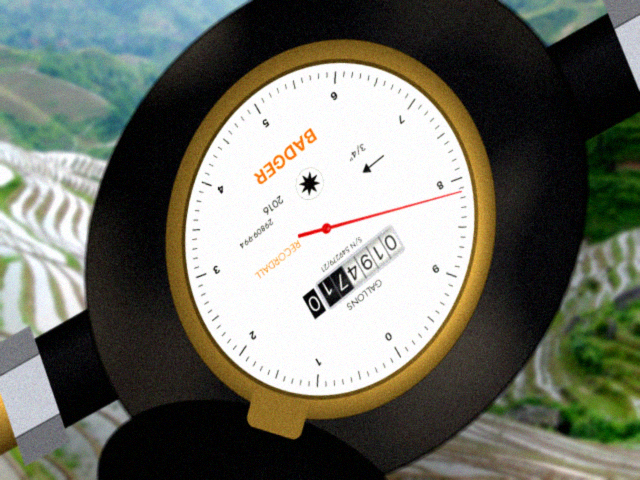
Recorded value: 194708.1,gal
